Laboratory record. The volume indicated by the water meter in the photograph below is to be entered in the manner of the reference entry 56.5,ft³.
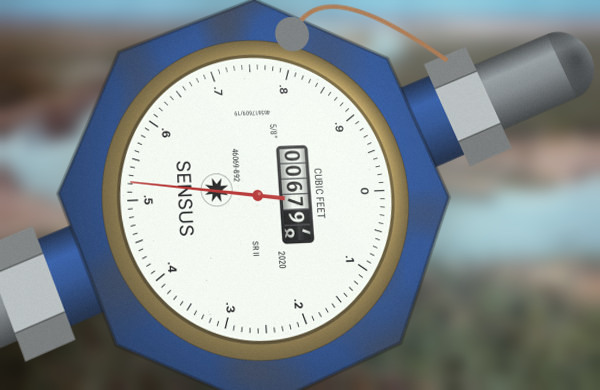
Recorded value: 6797.52,ft³
